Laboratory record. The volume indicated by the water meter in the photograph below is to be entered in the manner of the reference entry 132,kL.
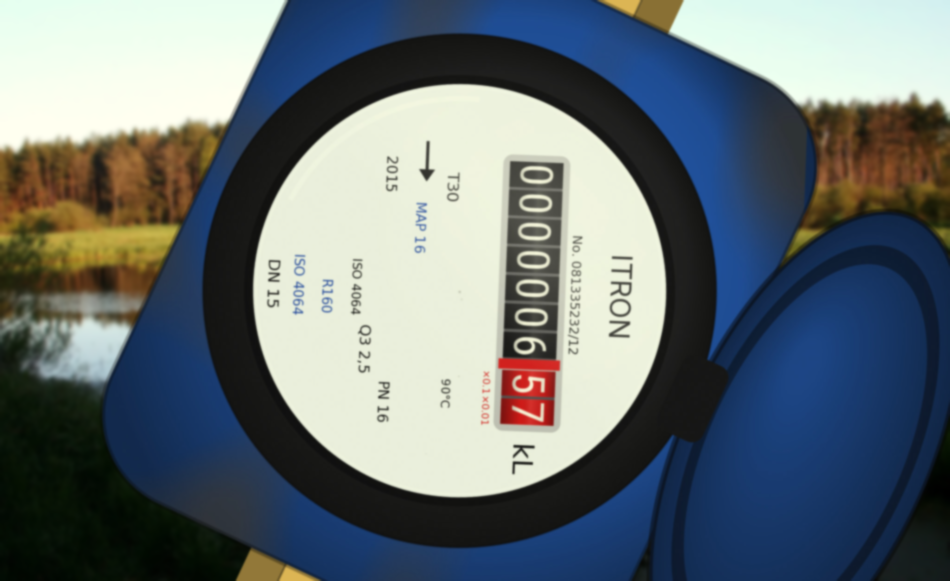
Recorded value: 6.57,kL
